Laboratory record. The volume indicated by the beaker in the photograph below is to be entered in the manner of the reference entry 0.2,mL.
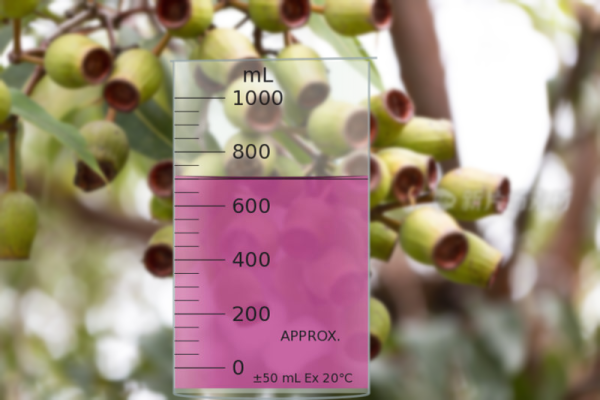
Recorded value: 700,mL
